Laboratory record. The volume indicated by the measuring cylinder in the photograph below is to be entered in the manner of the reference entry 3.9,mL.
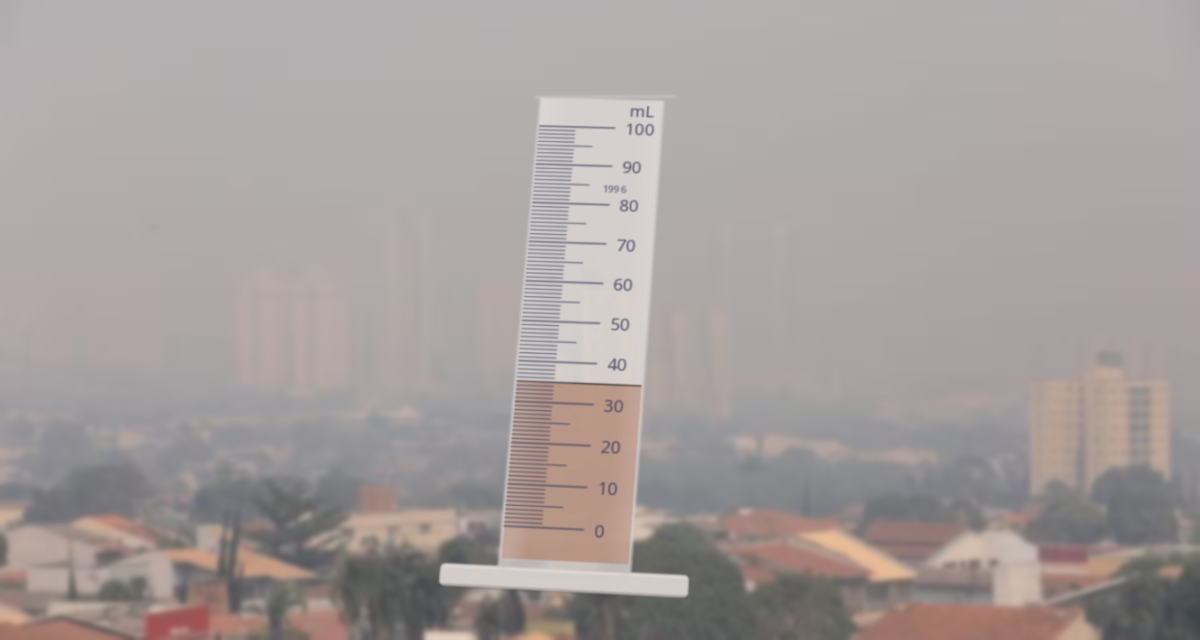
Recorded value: 35,mL
